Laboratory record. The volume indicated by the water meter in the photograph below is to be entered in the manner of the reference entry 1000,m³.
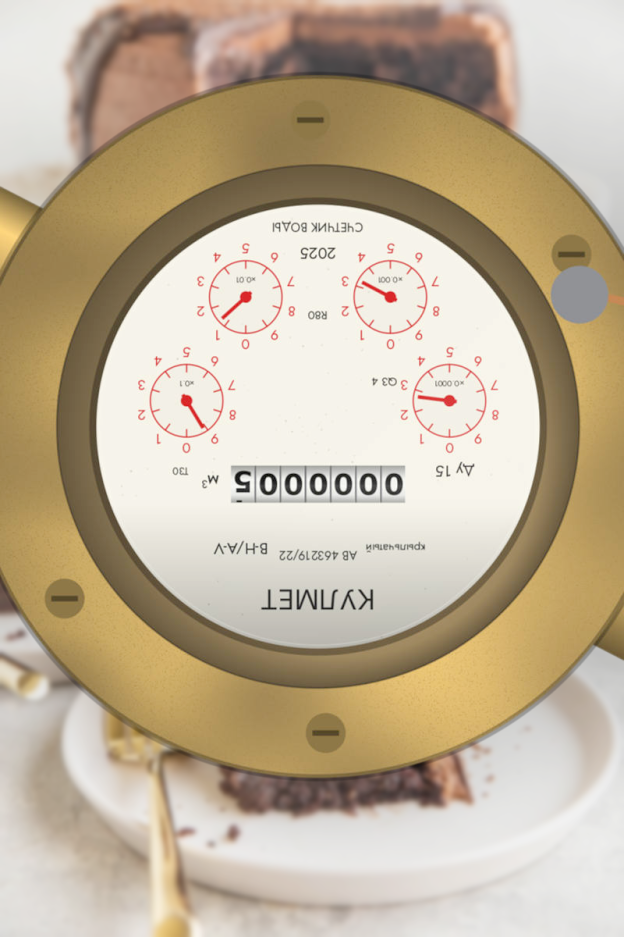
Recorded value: 4.9132,m³
